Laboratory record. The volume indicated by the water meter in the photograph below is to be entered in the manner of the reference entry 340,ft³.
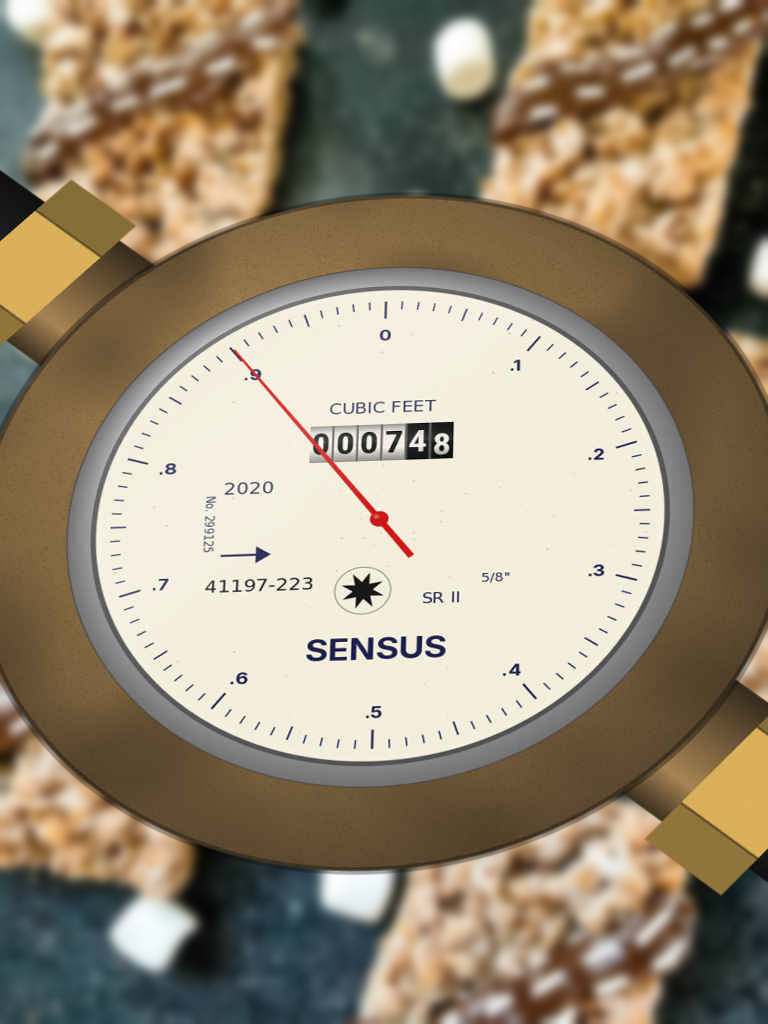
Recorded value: 747.90,ft³
